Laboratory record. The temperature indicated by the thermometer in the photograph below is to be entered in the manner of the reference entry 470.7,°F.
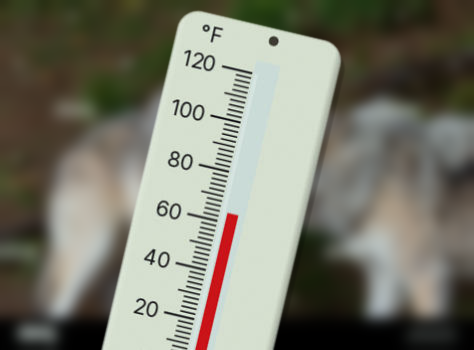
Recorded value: 64,°F
